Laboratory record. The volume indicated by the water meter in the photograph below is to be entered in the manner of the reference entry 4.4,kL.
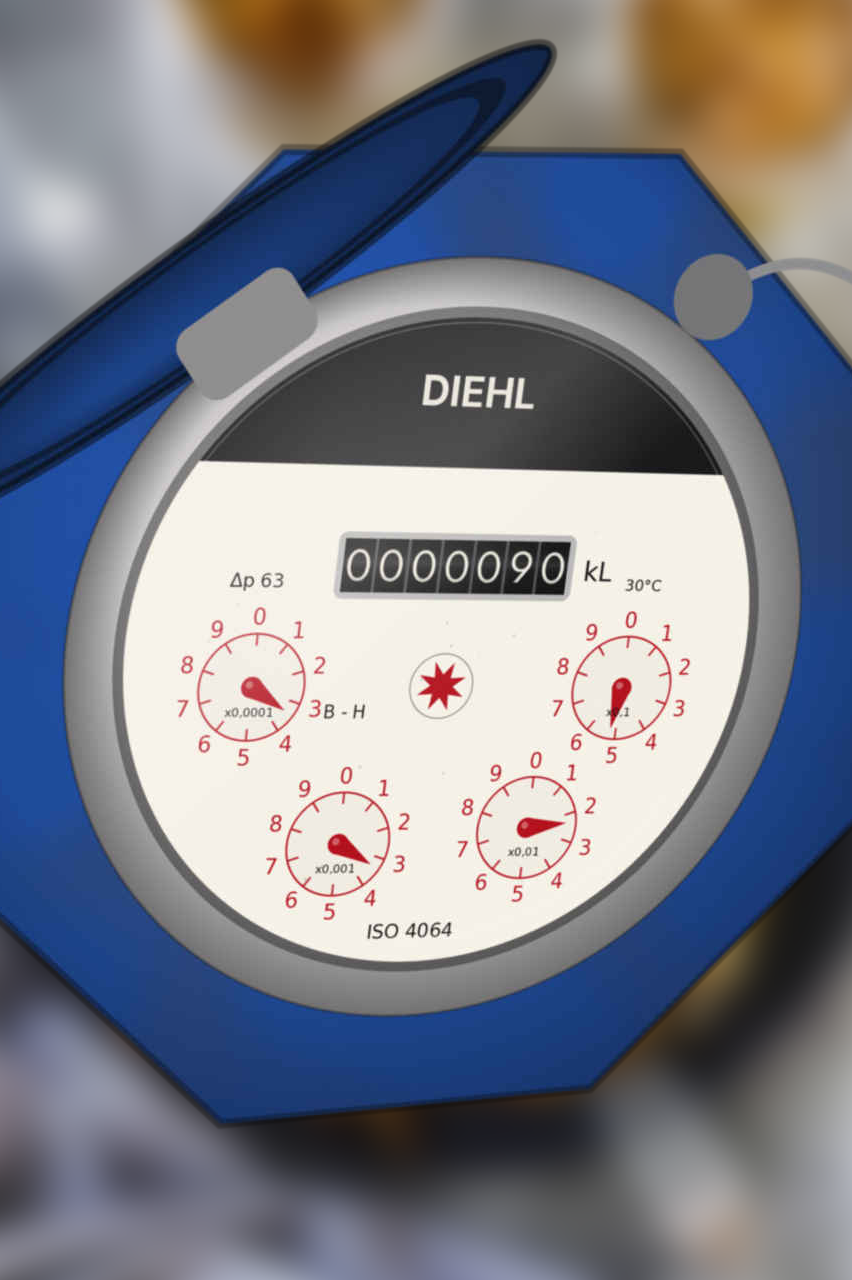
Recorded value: 90.5233,kL
